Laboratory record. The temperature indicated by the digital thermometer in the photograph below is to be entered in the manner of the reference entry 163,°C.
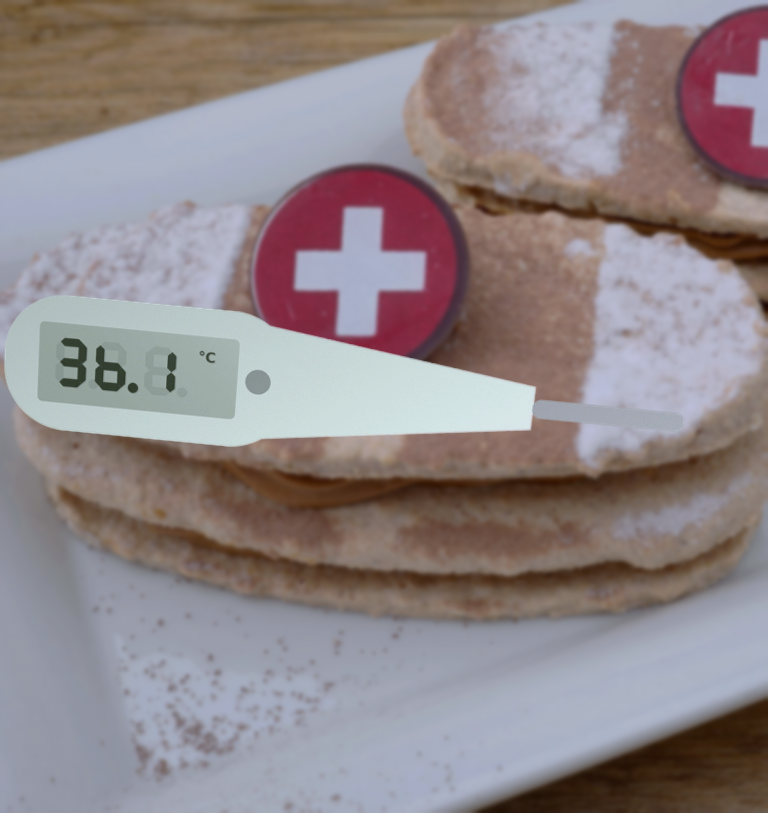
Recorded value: 36.1,°C
